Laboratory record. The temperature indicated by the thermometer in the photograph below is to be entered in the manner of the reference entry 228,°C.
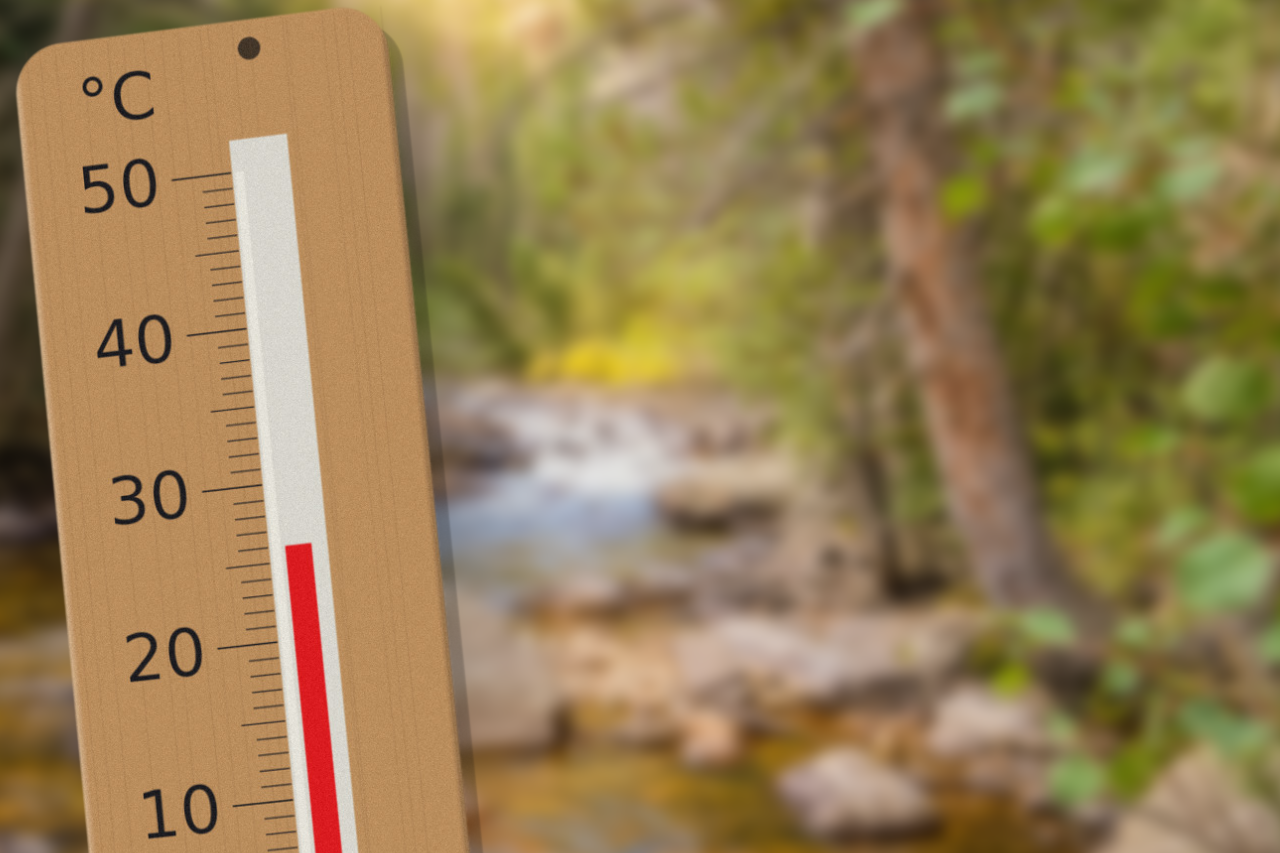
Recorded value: 26,°C
